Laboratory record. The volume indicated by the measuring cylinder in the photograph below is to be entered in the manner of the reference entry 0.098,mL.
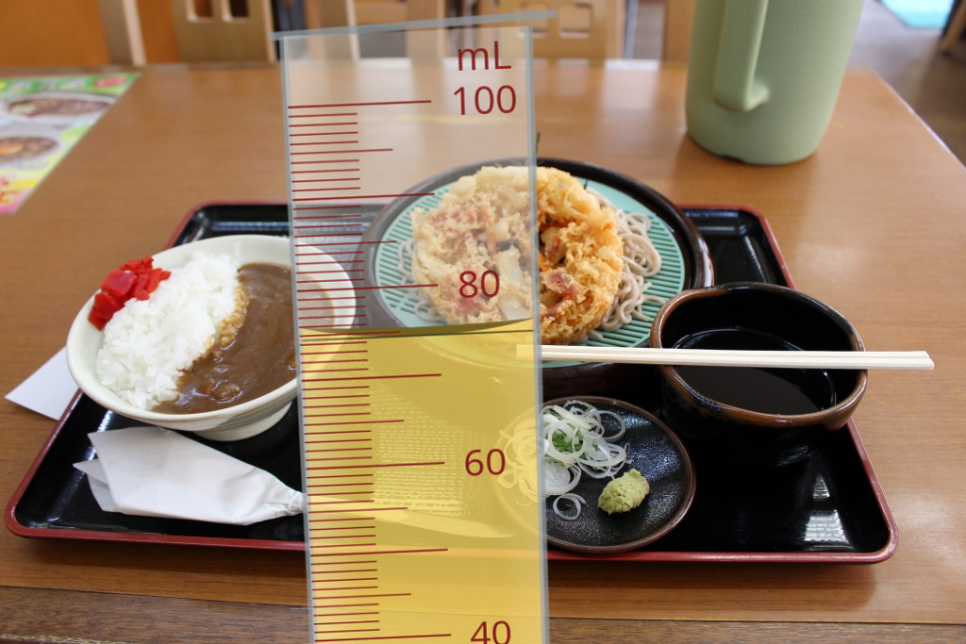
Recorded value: 74.5,mL
